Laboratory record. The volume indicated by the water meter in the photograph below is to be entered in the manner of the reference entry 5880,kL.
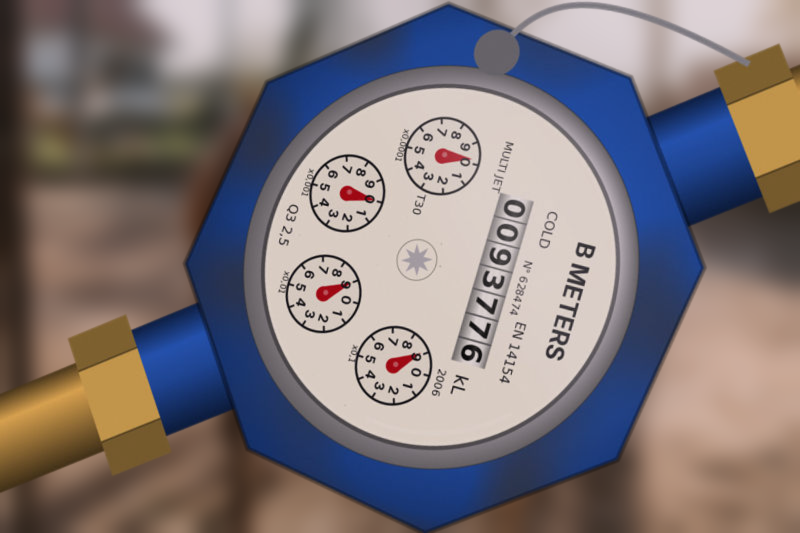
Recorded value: 93776.8899,kL
